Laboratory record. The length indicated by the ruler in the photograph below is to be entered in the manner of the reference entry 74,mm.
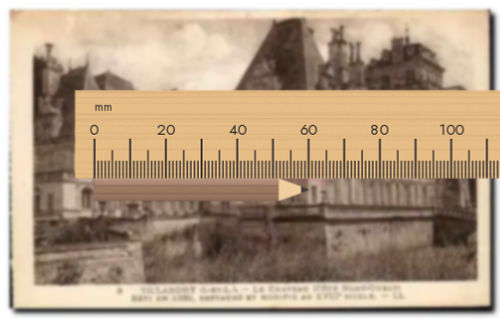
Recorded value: 60,mm
